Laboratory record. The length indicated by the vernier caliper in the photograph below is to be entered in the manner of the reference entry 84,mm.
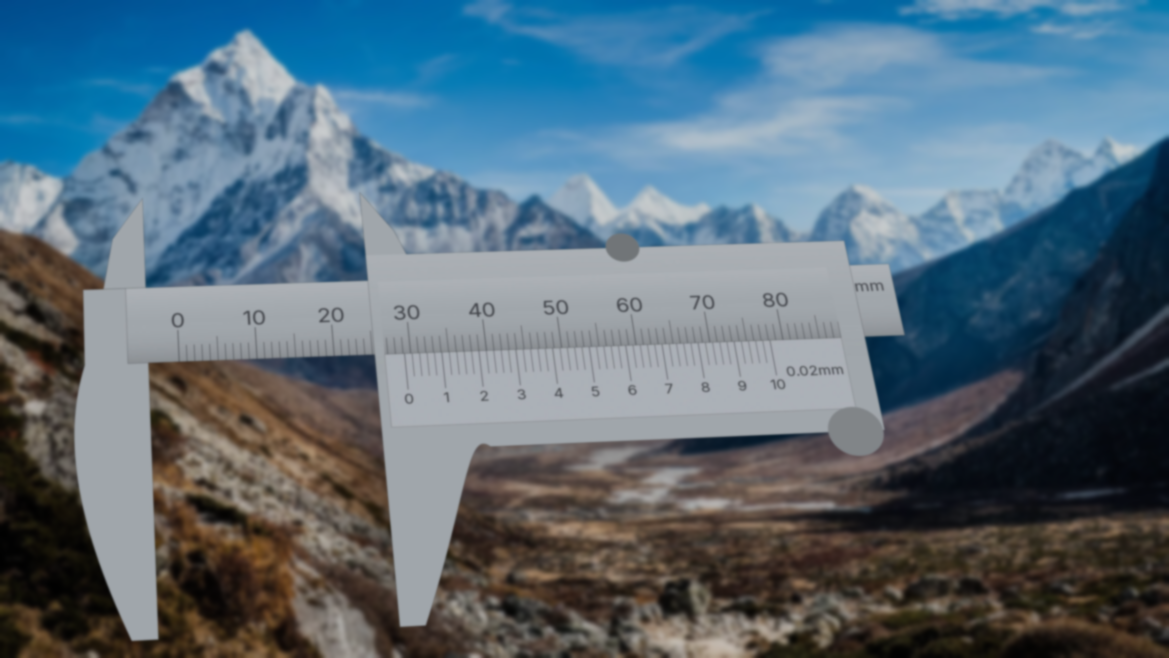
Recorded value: 29.2,mm
